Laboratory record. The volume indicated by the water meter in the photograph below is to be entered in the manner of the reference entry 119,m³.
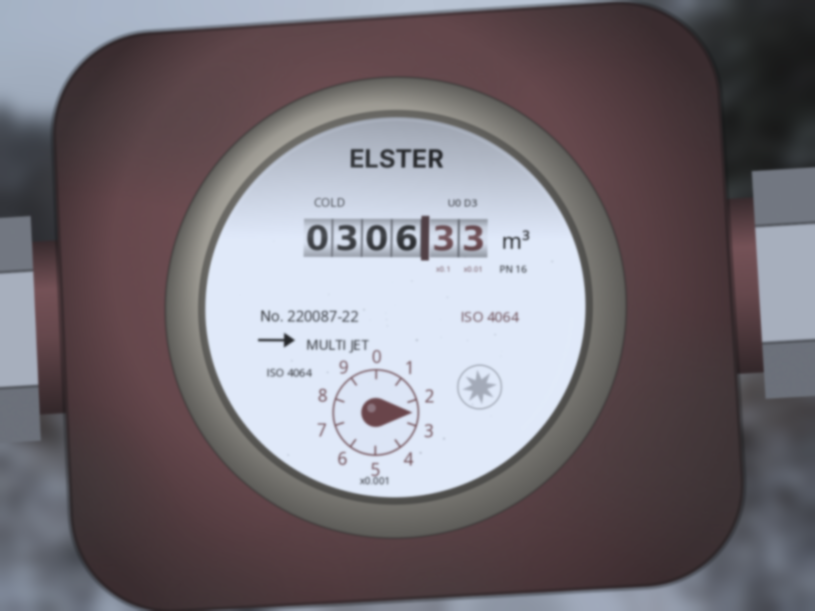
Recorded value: 306.332,m³
